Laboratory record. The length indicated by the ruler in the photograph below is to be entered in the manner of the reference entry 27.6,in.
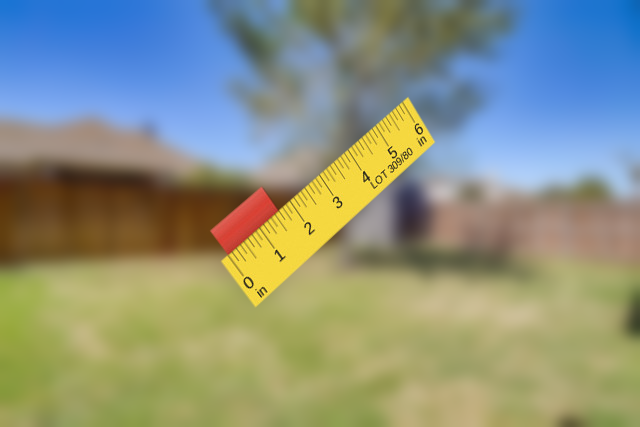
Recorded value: 1.625,in
